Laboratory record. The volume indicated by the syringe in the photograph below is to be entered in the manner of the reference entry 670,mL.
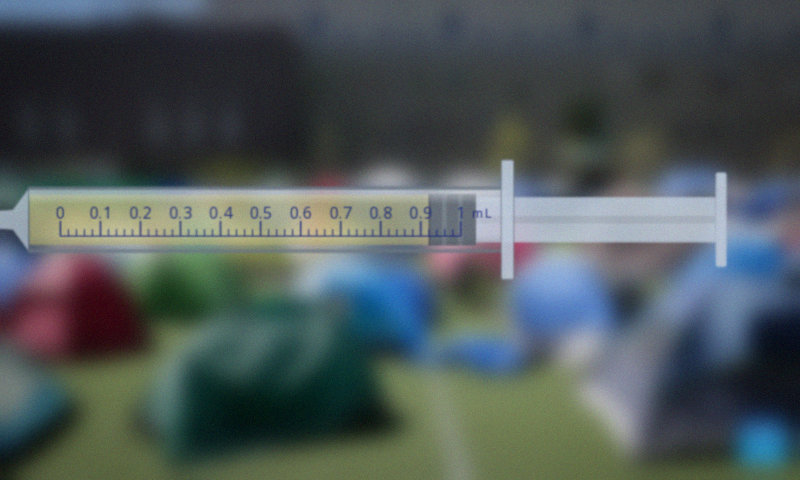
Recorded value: 0.92,mL
